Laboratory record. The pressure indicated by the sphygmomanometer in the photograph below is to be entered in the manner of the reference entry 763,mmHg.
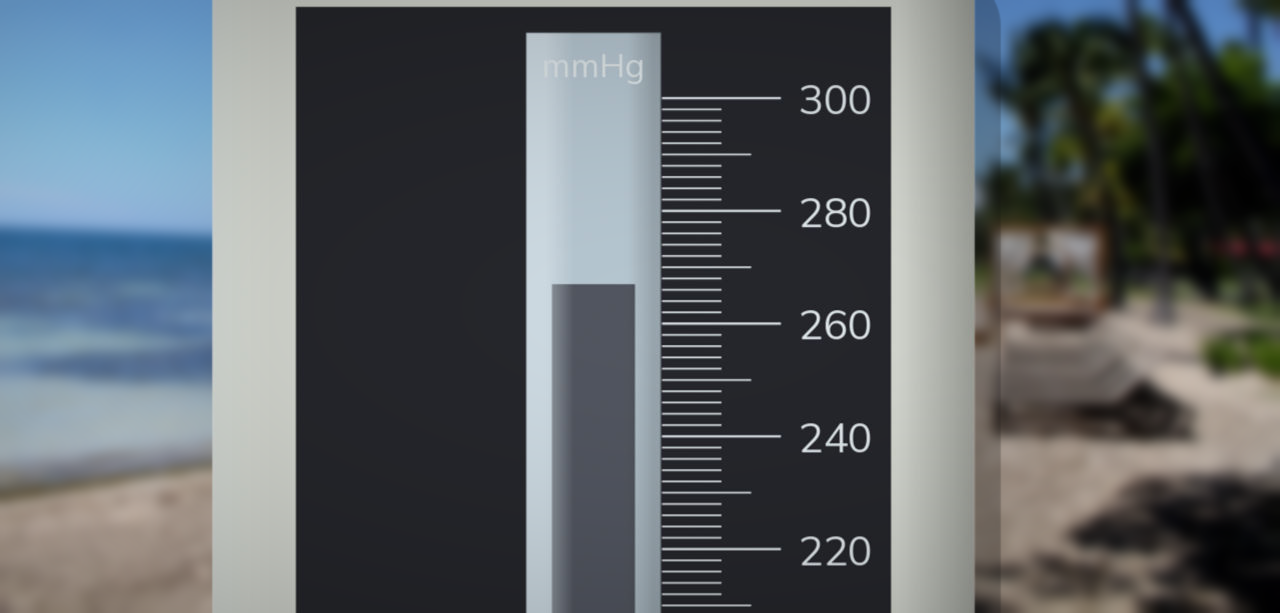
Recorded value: 267,mmHg
